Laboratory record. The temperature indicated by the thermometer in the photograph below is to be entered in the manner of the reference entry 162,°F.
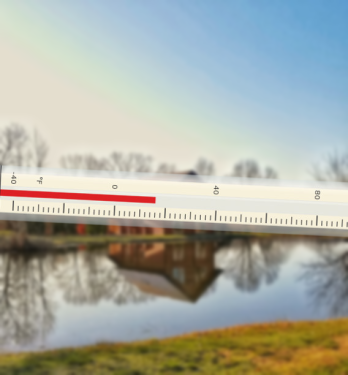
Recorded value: 16,°F
